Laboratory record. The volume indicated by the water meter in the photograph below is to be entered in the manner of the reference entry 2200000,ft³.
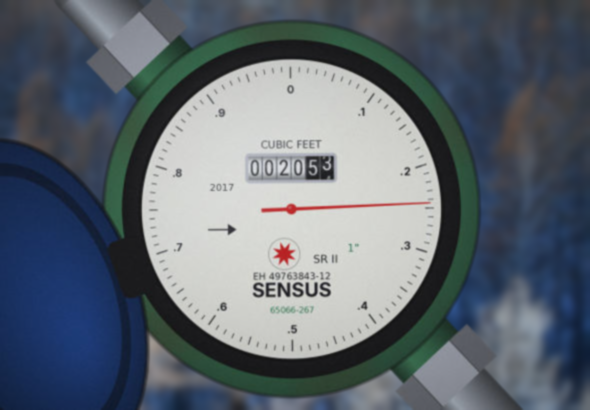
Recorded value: 2053.24,ft³
